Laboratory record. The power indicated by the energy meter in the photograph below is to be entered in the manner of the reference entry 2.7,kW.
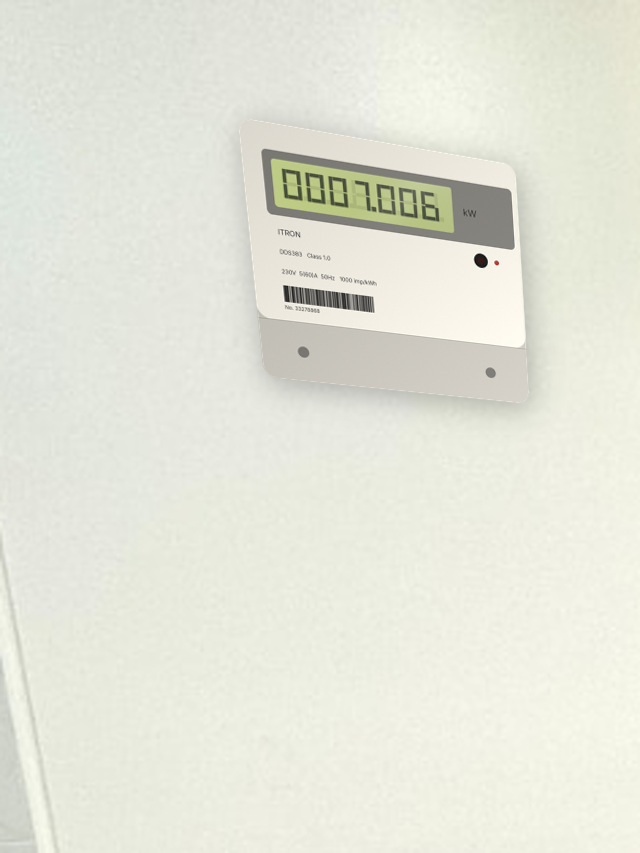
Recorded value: 7.006,kW
